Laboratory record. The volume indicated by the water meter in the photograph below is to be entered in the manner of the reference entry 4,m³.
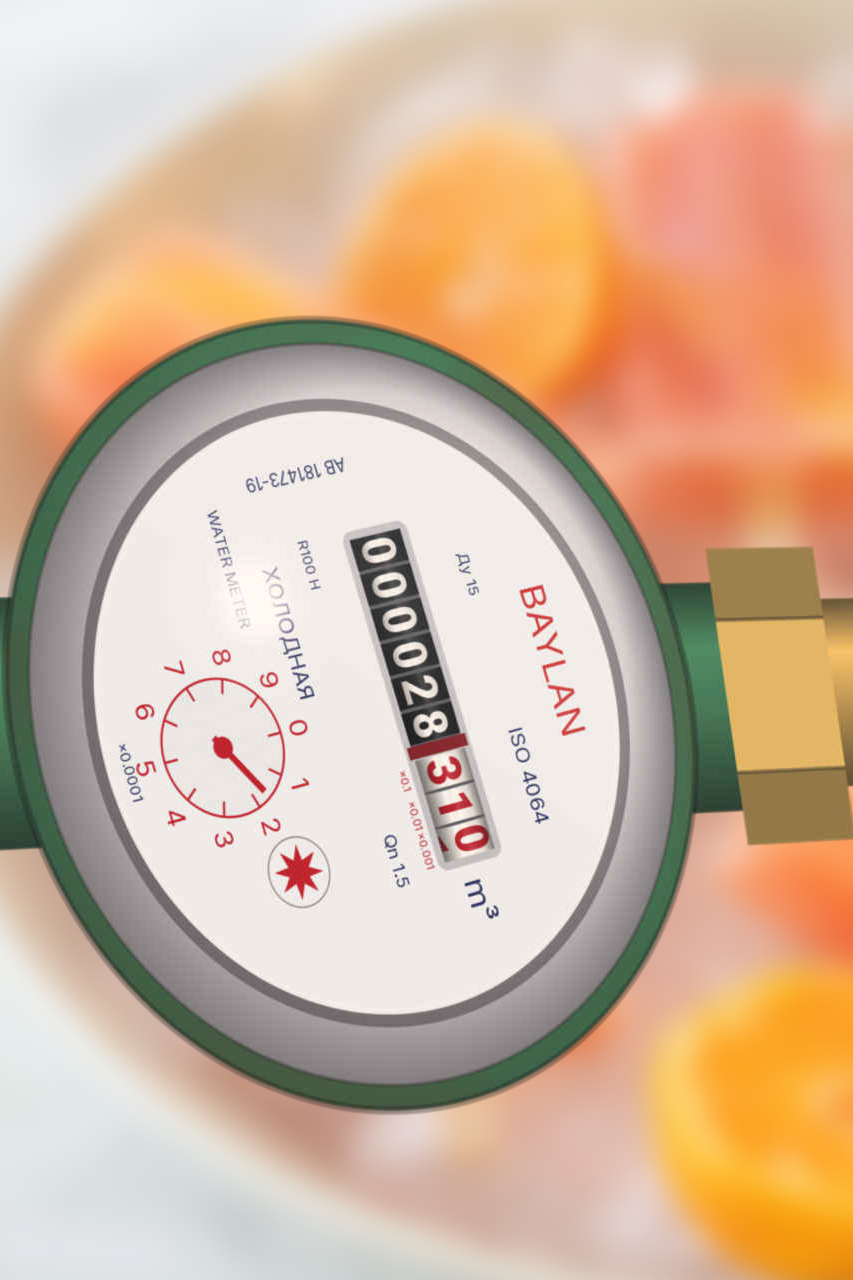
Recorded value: 28.3101,m³
